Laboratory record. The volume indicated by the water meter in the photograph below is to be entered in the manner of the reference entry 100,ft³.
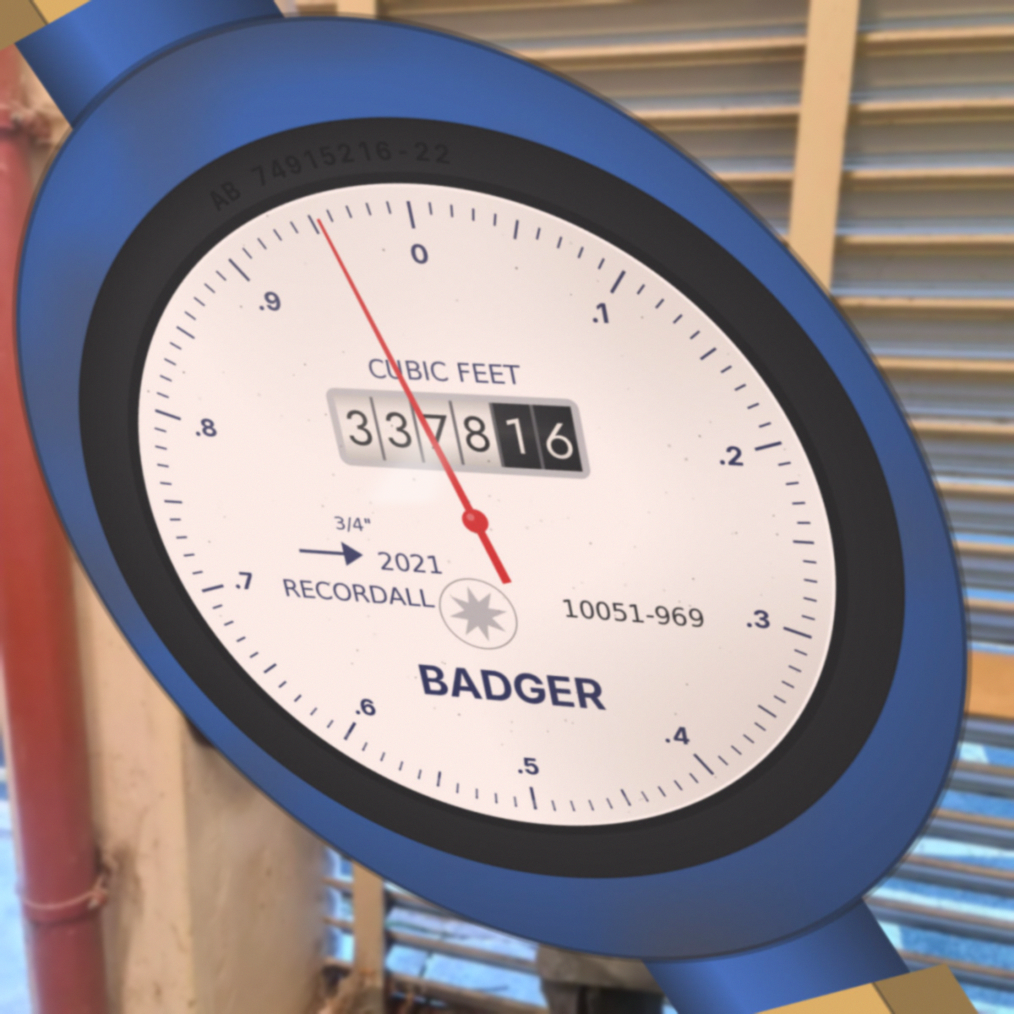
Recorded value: 337815.95,ft³
